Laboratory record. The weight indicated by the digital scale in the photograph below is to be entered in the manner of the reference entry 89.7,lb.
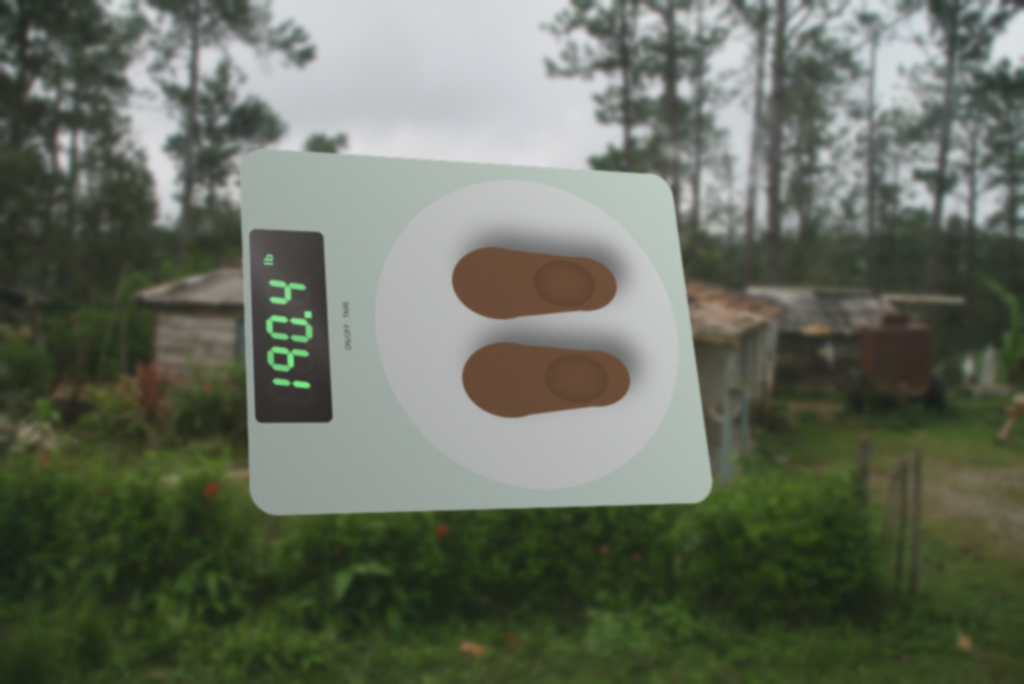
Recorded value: 190.4,lb
